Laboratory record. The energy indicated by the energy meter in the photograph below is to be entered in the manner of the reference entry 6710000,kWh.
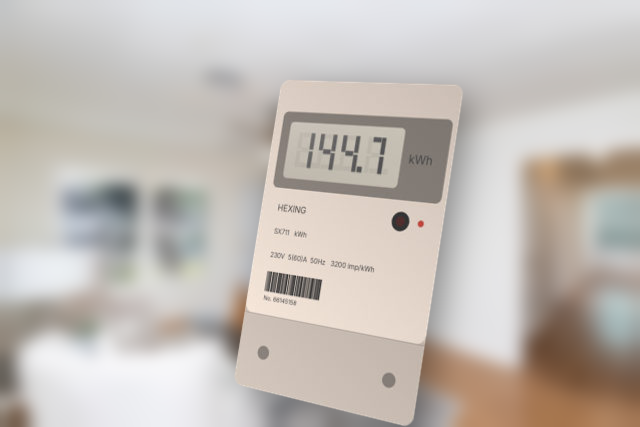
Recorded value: 144.7,kWh
